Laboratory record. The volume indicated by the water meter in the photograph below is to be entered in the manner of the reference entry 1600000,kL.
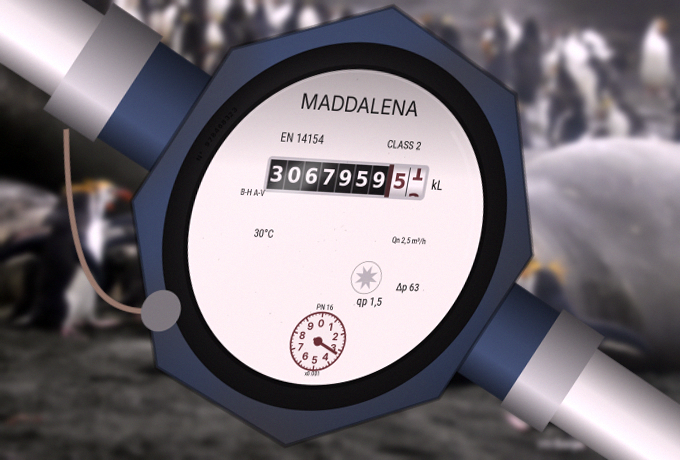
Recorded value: 3067959.513,kL
